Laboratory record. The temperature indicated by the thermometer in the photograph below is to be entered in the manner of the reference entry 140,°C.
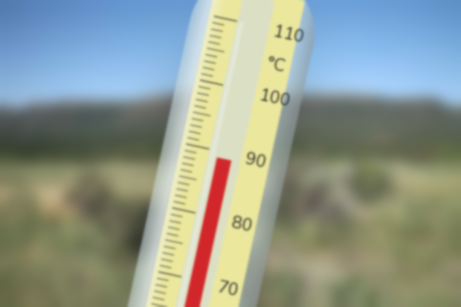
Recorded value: 89,°C
